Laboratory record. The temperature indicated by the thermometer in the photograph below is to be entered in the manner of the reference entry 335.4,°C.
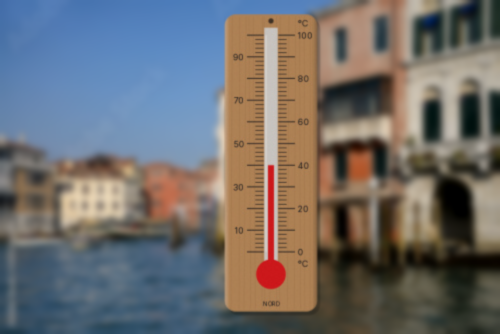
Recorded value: 40,°C
